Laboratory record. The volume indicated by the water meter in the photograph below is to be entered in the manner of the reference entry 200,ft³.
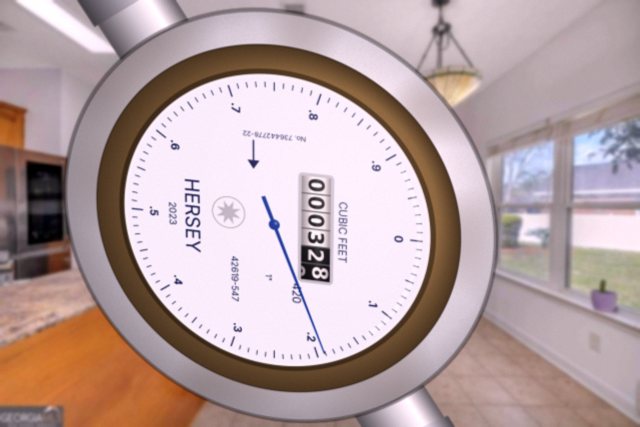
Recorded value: 328.19,ft³
